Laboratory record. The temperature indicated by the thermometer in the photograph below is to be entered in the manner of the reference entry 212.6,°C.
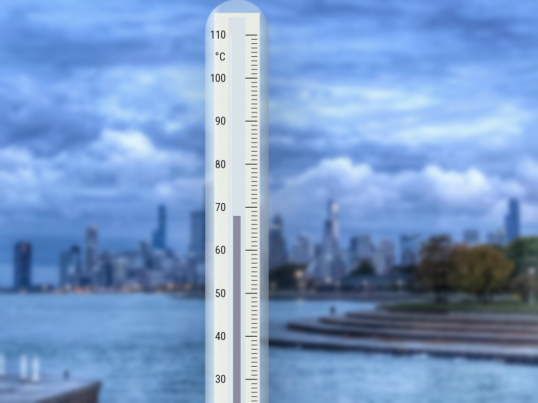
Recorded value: 68,°C
